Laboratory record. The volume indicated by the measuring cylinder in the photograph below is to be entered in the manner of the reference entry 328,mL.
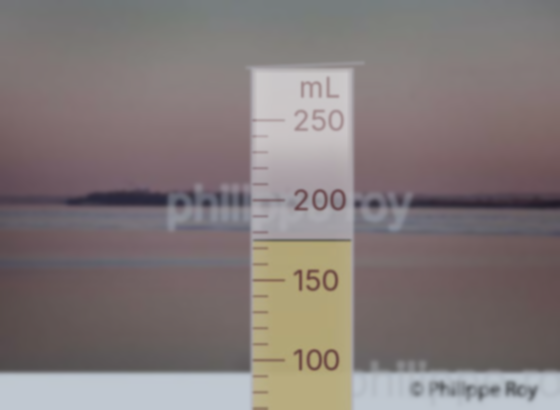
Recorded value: 175,mL
